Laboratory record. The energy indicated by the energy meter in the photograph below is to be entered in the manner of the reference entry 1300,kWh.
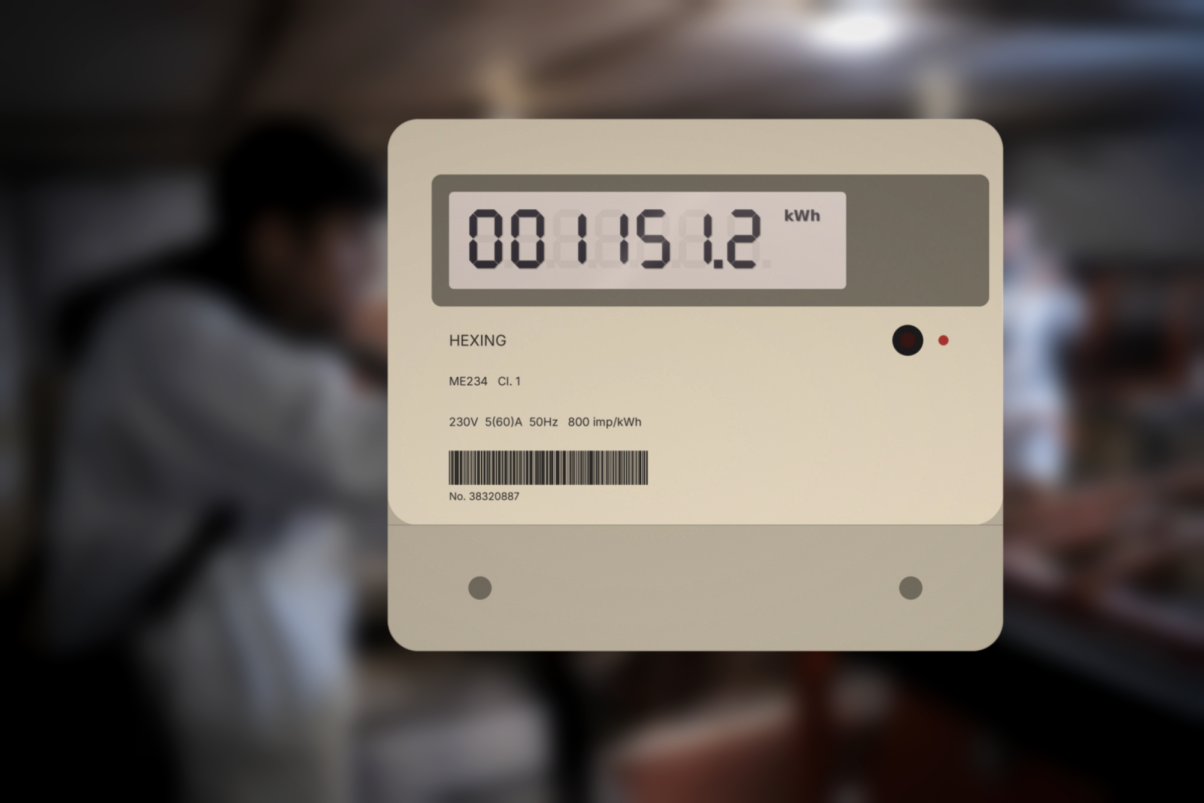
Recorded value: 1151.2,kWh
